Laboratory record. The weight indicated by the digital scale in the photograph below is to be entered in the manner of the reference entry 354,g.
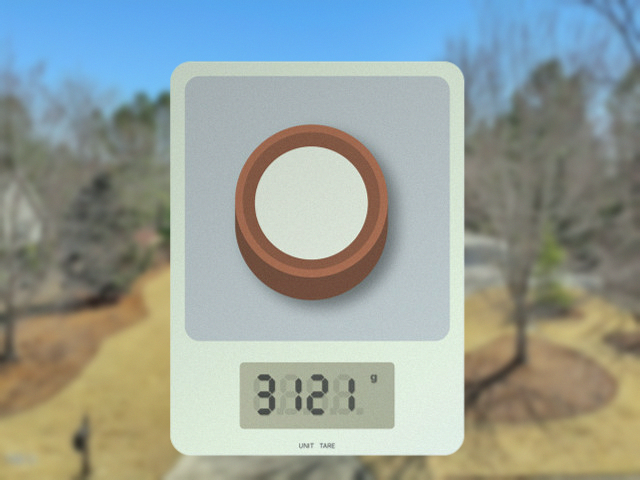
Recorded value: 3121,g
